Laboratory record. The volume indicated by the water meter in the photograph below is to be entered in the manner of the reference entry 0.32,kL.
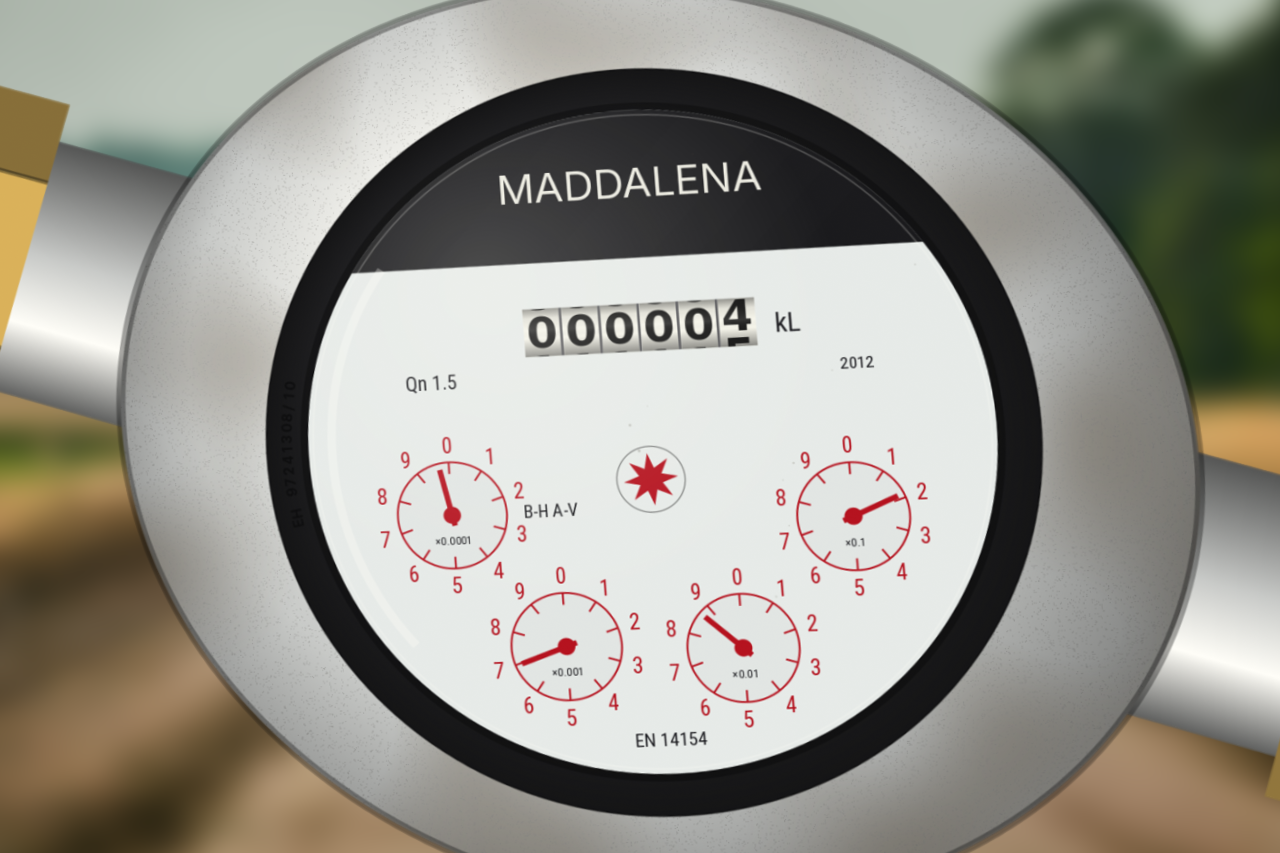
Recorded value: 4.1869,kL
